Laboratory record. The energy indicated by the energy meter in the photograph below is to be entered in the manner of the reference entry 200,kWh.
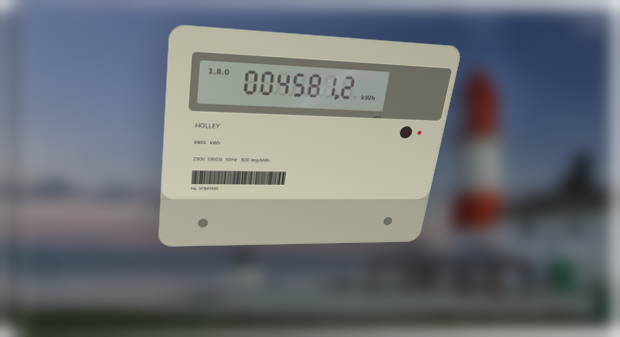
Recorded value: 4581.2,kWh
